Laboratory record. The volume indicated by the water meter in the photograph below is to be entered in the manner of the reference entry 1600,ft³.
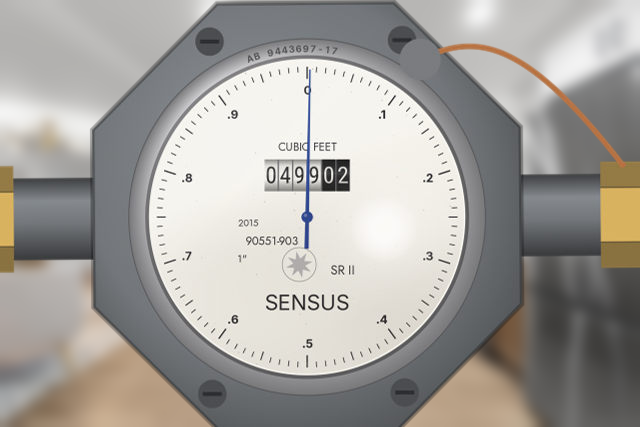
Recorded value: 49902.00,ft³
